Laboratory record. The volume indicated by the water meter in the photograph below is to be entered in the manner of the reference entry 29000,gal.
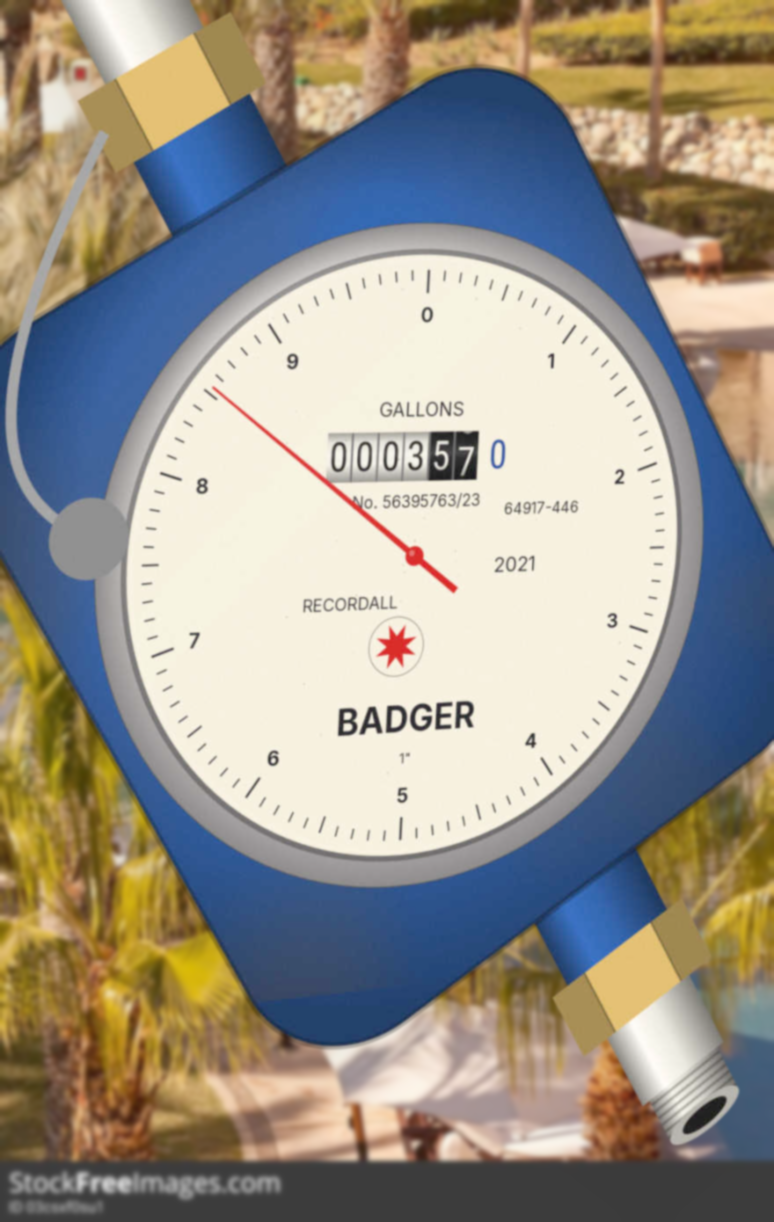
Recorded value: 3568.5,gal
